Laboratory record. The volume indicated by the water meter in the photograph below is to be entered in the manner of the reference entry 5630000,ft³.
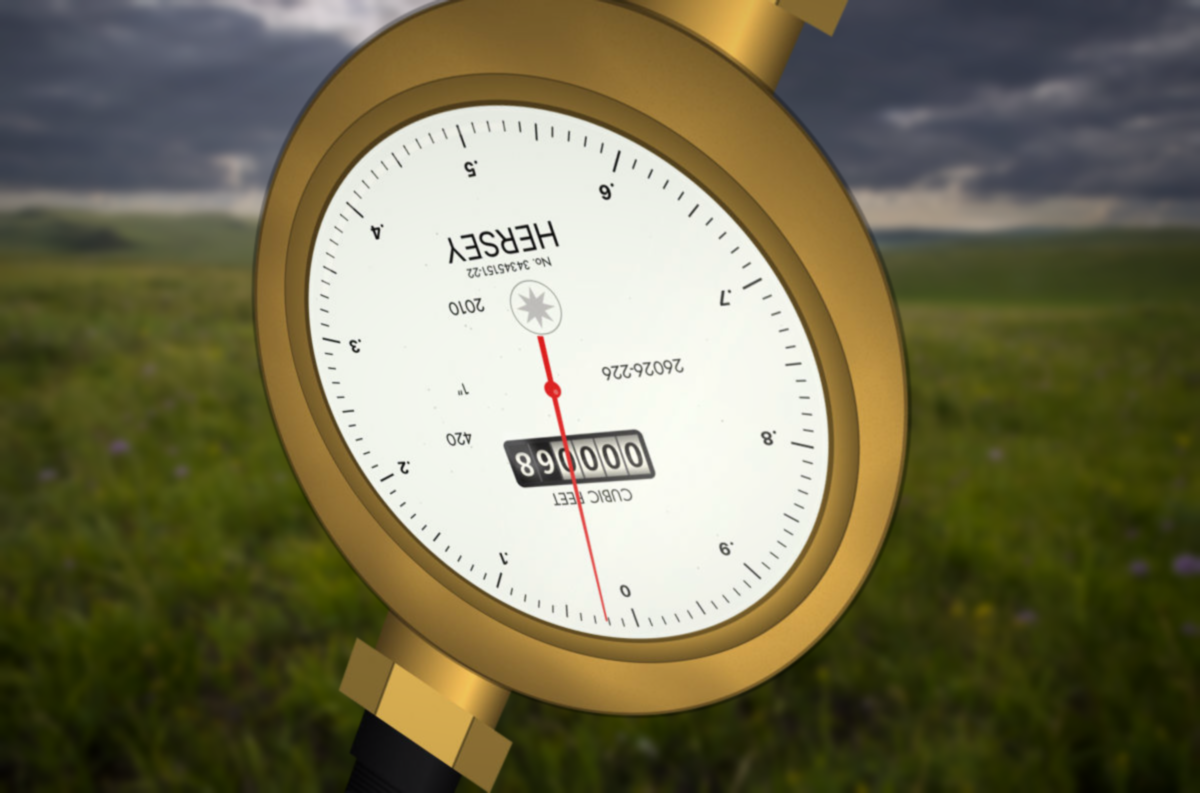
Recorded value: 68.02,ft³
